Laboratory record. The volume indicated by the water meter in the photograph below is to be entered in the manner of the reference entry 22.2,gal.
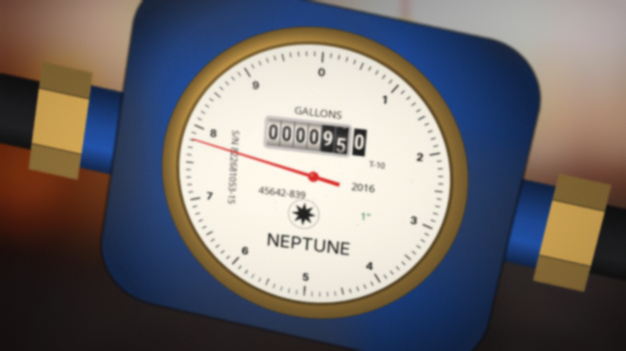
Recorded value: 947.8,gal
